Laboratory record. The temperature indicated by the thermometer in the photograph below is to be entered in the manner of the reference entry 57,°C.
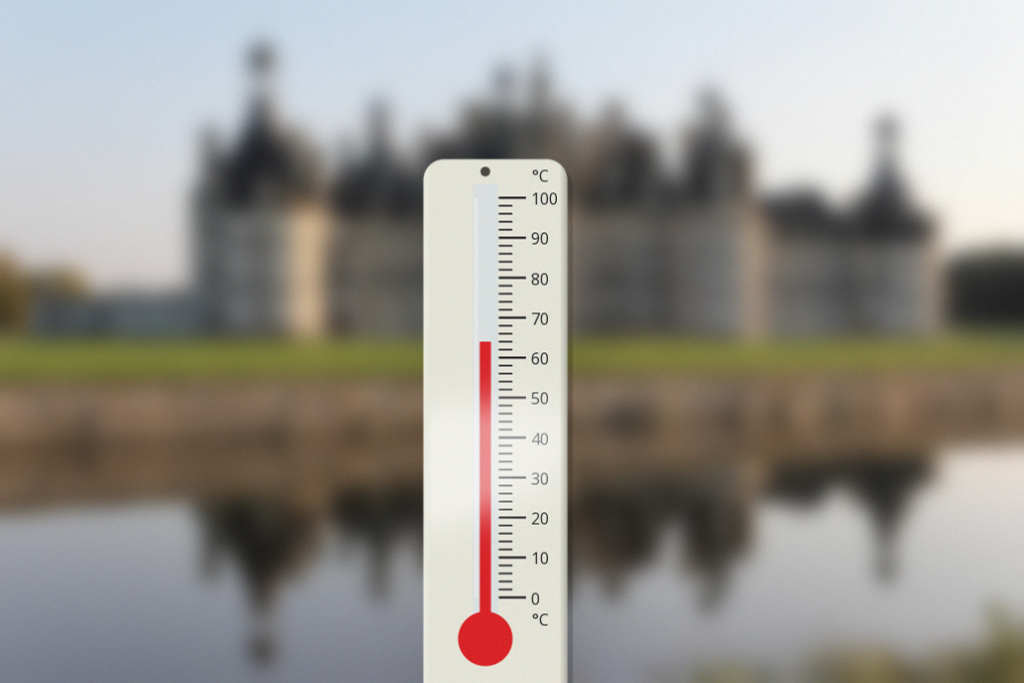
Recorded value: 64,°C
